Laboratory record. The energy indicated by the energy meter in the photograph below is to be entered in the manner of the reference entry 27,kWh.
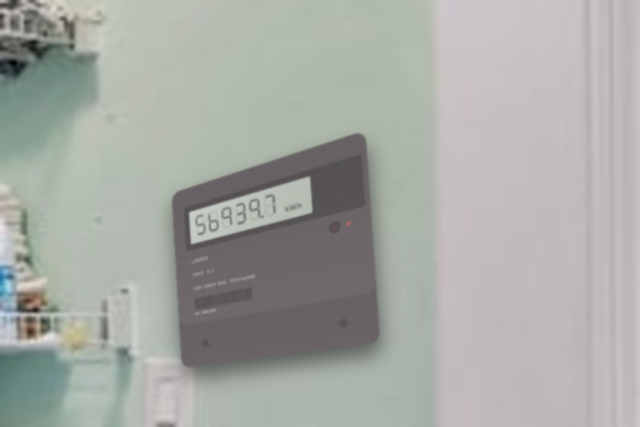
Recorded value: 56939.7,kWh
